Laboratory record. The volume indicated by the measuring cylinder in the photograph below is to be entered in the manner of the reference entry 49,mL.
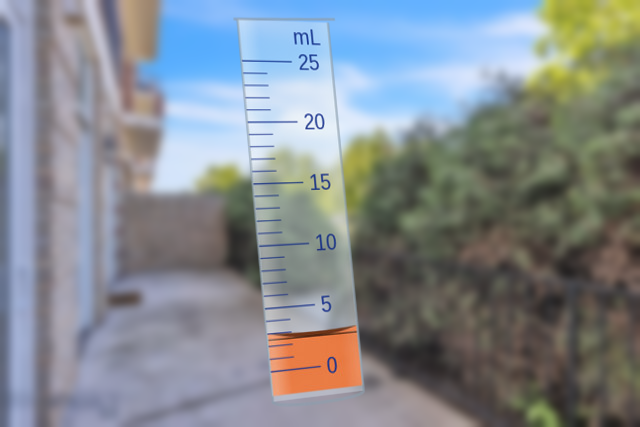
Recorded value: 2.5,mL
